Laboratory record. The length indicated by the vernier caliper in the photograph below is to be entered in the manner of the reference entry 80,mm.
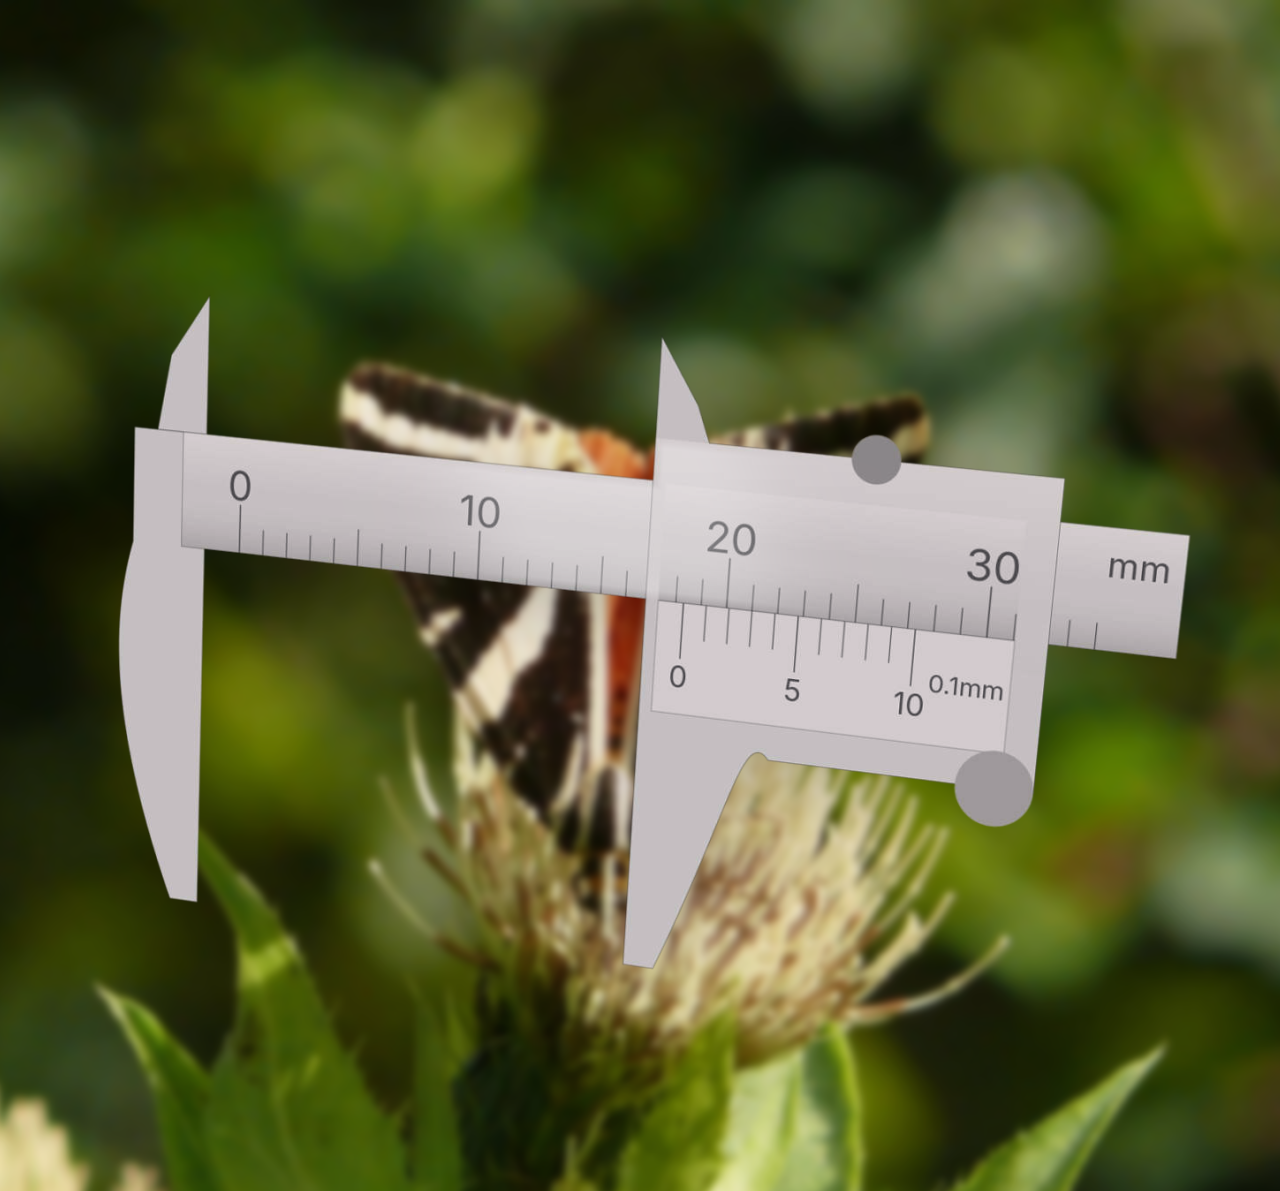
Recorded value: 18.3,mm
